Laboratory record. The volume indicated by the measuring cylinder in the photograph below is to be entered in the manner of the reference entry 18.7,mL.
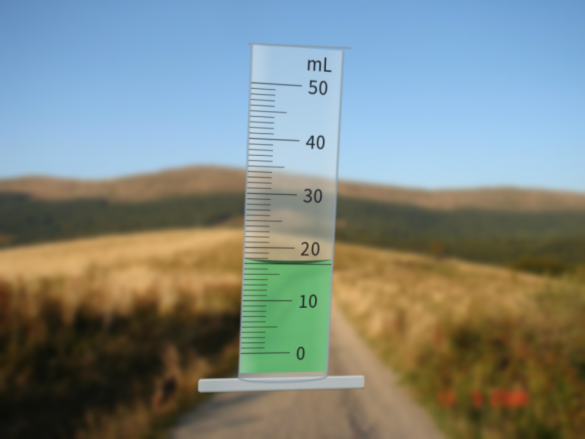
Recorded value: 17,mL
